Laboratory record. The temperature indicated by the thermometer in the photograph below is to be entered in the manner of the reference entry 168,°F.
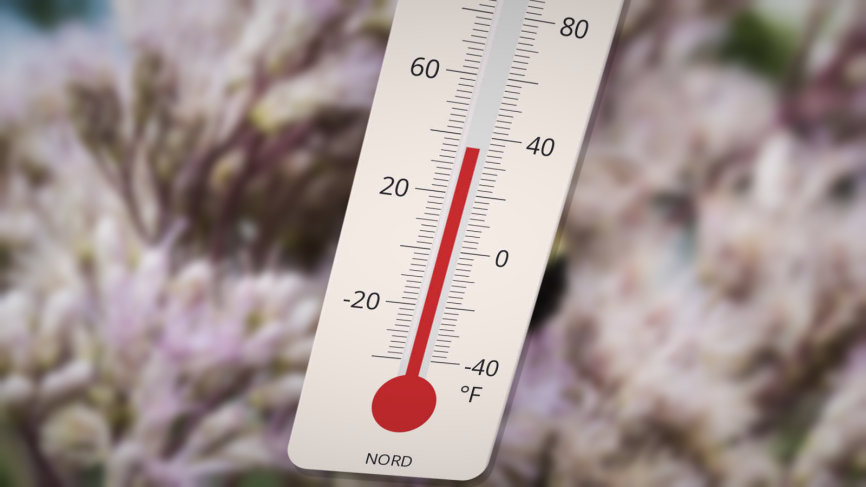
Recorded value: 36,°F
